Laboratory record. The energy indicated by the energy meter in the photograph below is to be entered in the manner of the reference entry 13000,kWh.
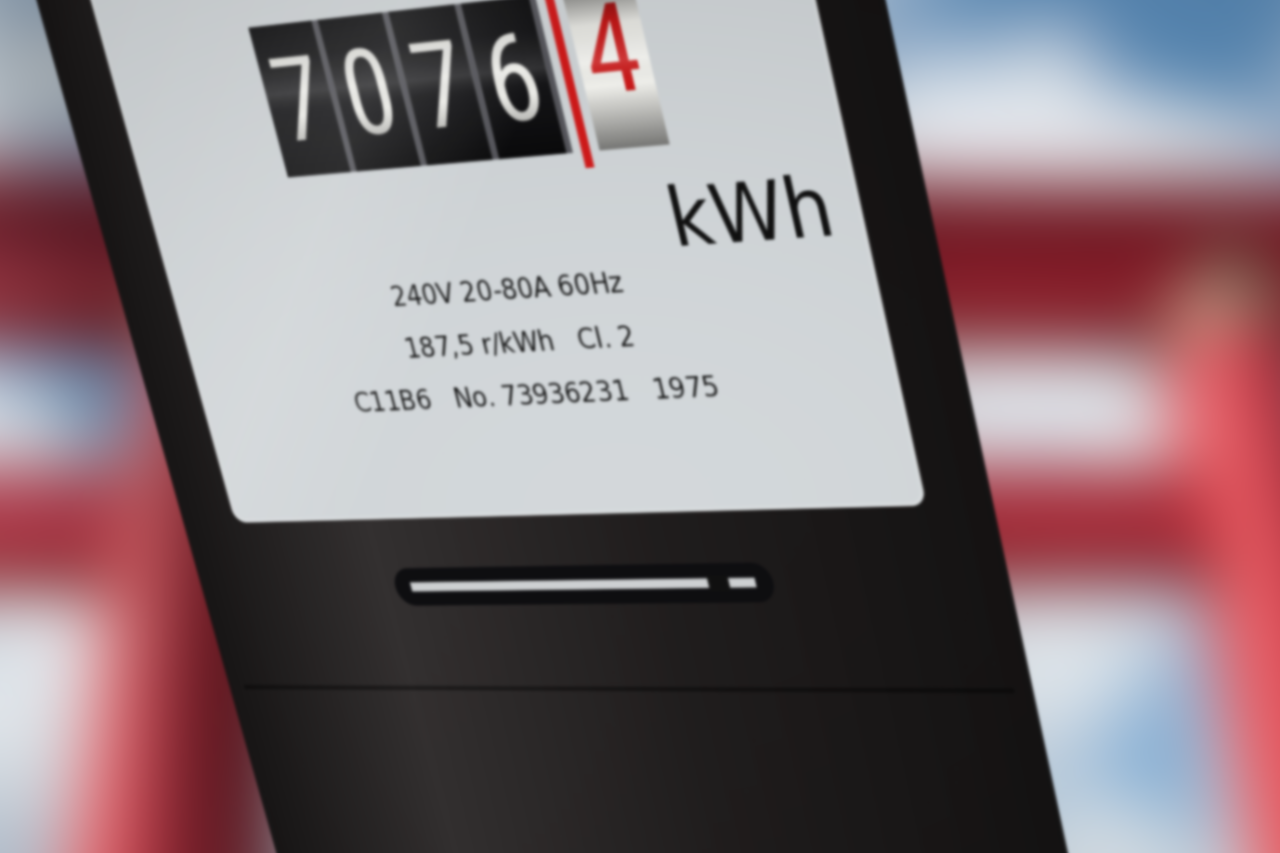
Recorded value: 7076.4,kWh
